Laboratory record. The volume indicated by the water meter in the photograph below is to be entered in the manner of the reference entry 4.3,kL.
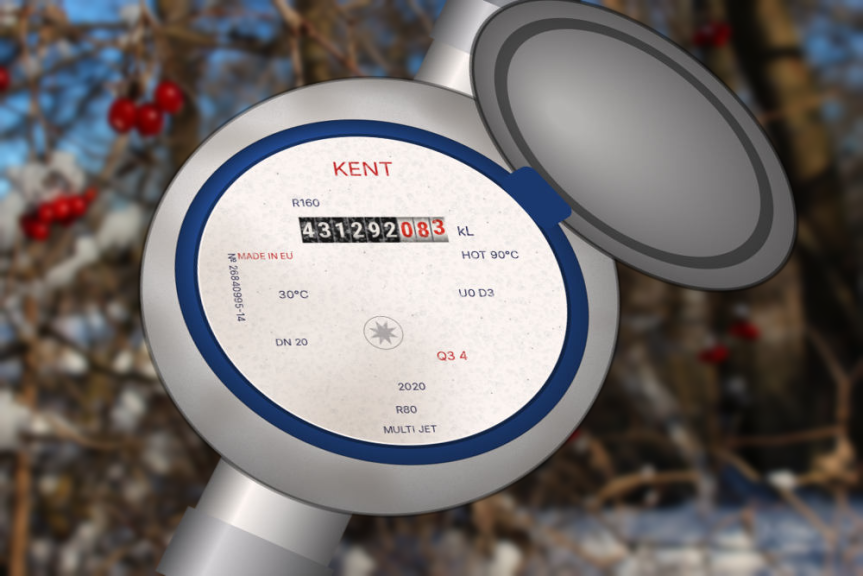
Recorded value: 431292.083,kL
